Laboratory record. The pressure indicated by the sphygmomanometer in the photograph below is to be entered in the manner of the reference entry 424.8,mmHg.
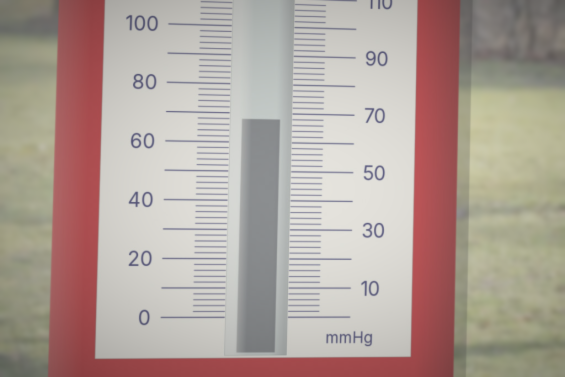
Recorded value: 68,mmHg
